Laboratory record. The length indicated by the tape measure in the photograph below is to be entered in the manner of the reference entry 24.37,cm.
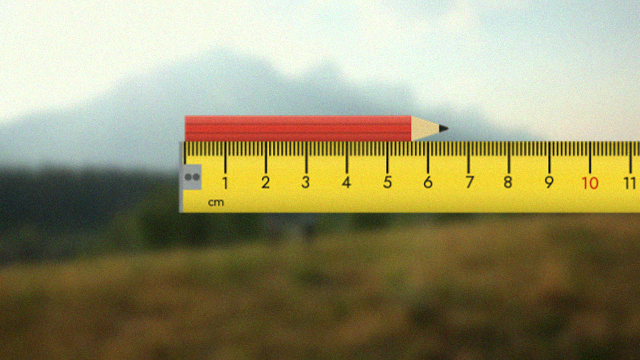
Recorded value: 6.5,cm
